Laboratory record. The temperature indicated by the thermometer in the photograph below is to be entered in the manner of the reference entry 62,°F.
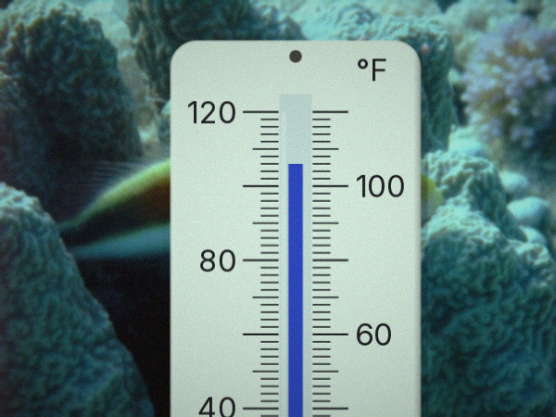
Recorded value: 106,°F
